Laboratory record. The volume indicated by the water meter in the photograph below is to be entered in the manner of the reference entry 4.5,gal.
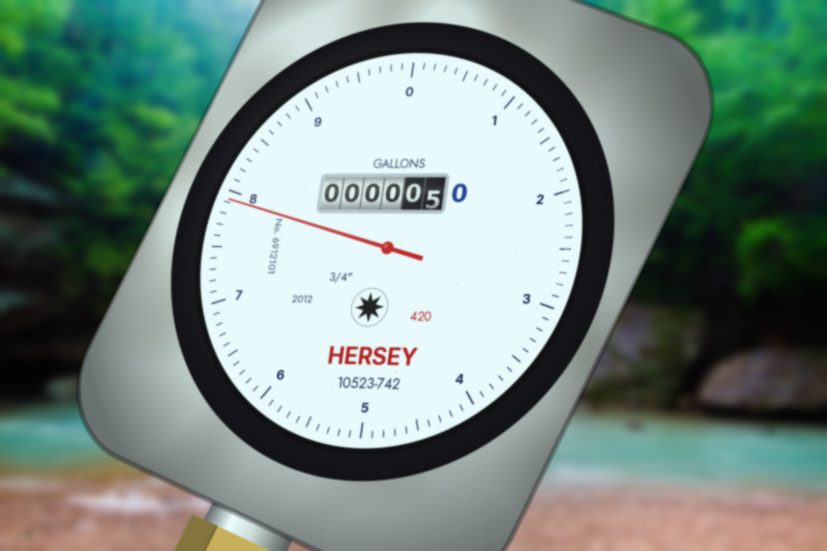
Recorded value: 47.9,gal
